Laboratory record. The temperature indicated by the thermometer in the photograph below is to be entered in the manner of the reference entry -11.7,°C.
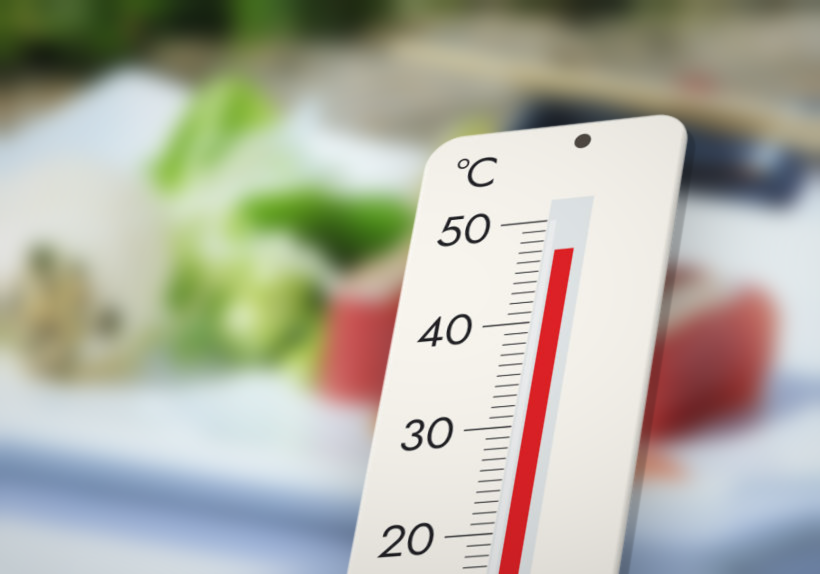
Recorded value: 47,°C
